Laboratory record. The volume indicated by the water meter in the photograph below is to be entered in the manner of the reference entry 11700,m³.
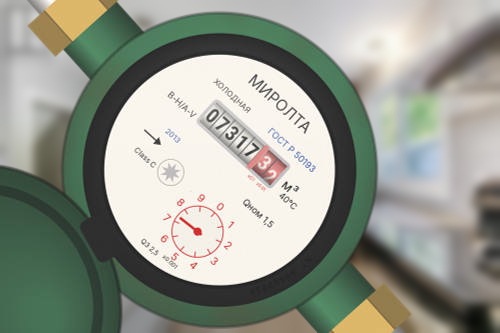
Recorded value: 7317.317,m³
